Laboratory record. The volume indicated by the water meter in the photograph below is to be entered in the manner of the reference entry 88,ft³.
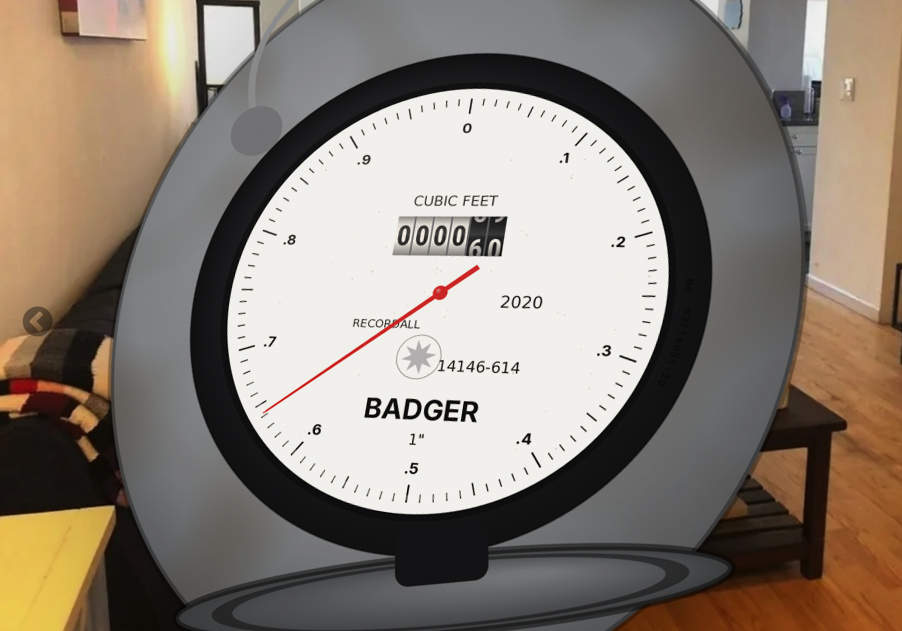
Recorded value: 59.64,ft³
